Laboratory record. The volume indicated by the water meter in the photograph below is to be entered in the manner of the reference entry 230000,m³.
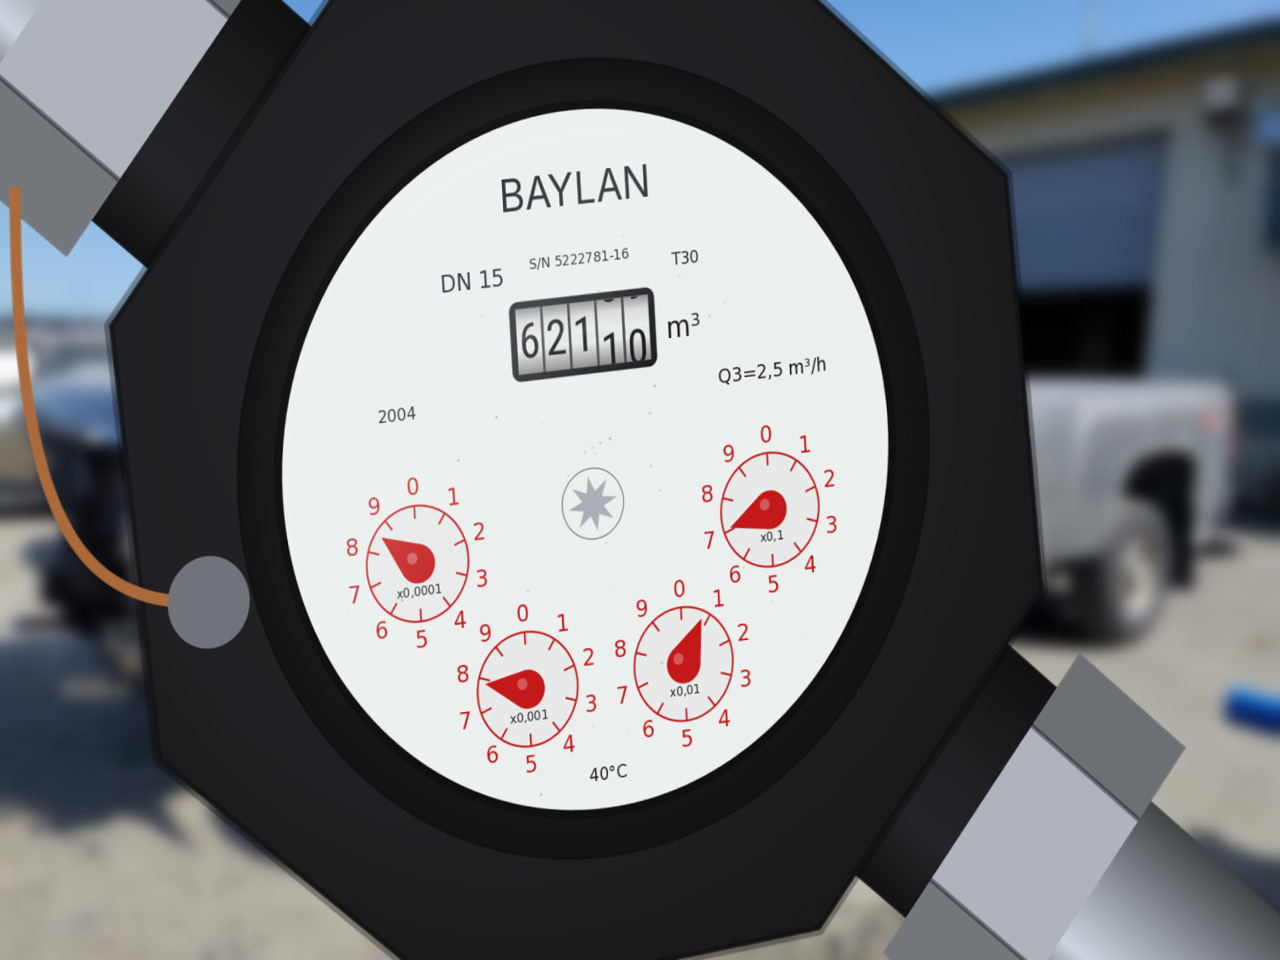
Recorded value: 62109.7078,m³
